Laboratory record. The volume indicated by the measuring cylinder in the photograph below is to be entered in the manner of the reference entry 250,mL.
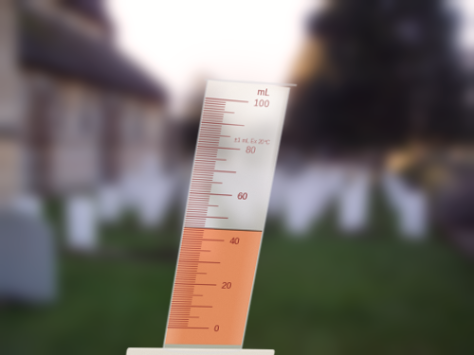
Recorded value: 45,mL
